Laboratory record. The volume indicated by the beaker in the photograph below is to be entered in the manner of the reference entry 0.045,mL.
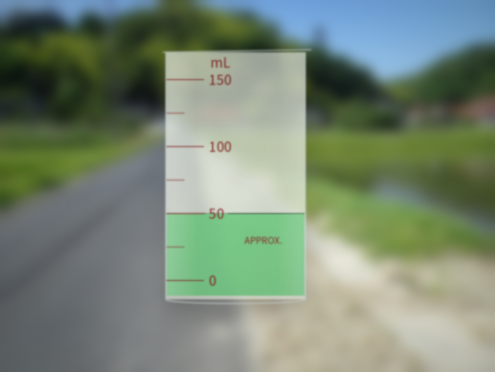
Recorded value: 50,mL
